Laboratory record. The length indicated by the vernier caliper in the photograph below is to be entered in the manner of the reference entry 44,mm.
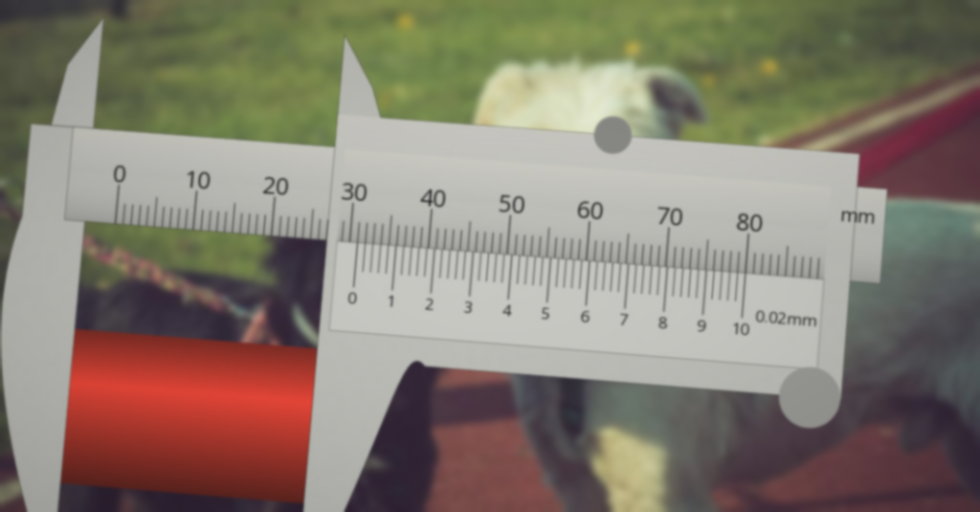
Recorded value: 31.0,mm
